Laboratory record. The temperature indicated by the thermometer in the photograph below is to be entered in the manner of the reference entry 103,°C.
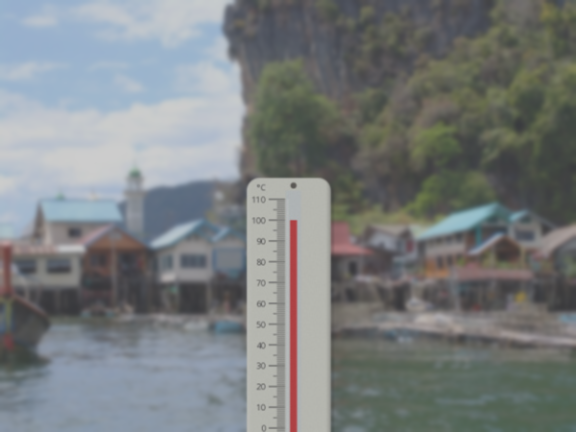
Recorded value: 100,°C
